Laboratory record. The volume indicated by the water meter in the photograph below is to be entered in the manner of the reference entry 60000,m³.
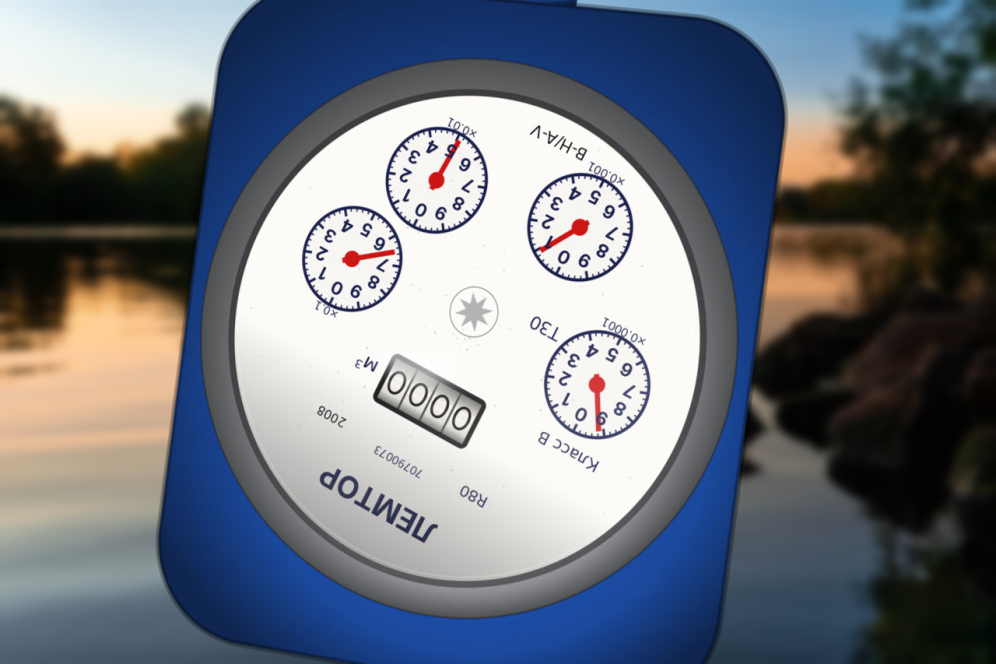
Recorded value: 0.6509,m³
